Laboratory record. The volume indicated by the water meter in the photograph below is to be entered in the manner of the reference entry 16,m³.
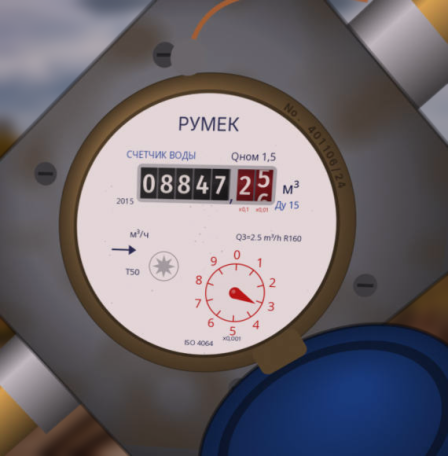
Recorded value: 8847.253,m³
